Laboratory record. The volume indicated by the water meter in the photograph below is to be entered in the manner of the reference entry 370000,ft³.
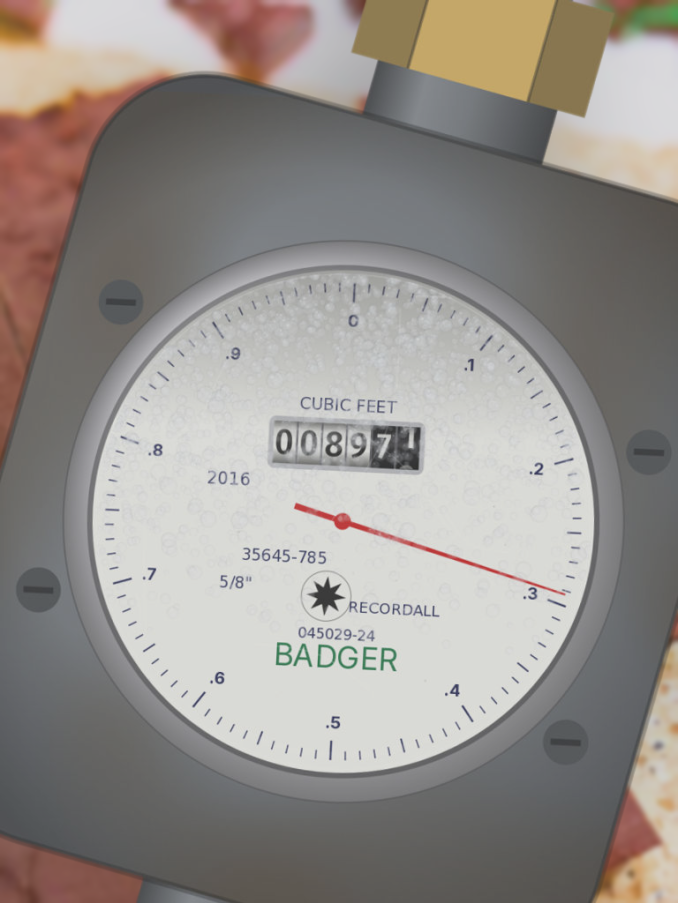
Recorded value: 8971.29,ft³
